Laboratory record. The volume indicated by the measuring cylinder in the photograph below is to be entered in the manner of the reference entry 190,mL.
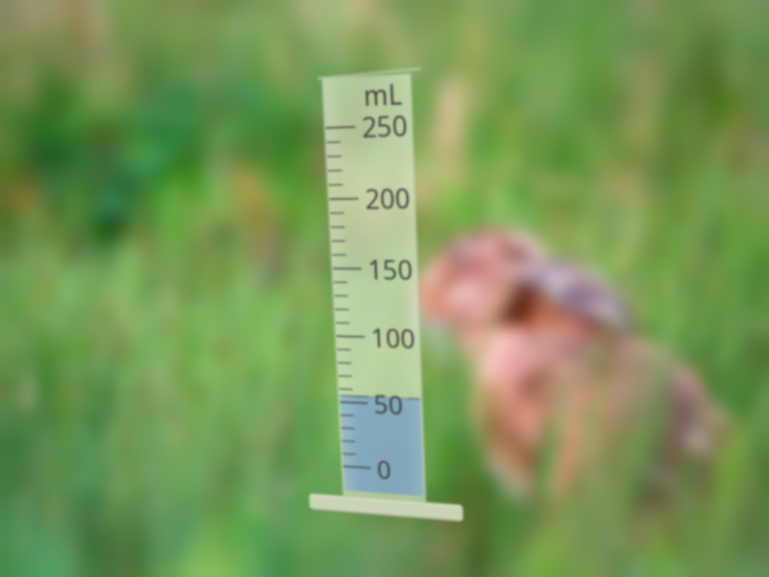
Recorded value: 55,mL
